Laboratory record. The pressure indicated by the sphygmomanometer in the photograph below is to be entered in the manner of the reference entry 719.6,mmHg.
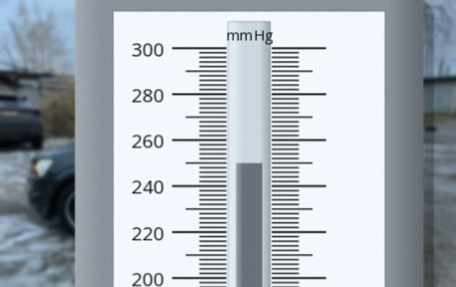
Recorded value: 250,mmHg
